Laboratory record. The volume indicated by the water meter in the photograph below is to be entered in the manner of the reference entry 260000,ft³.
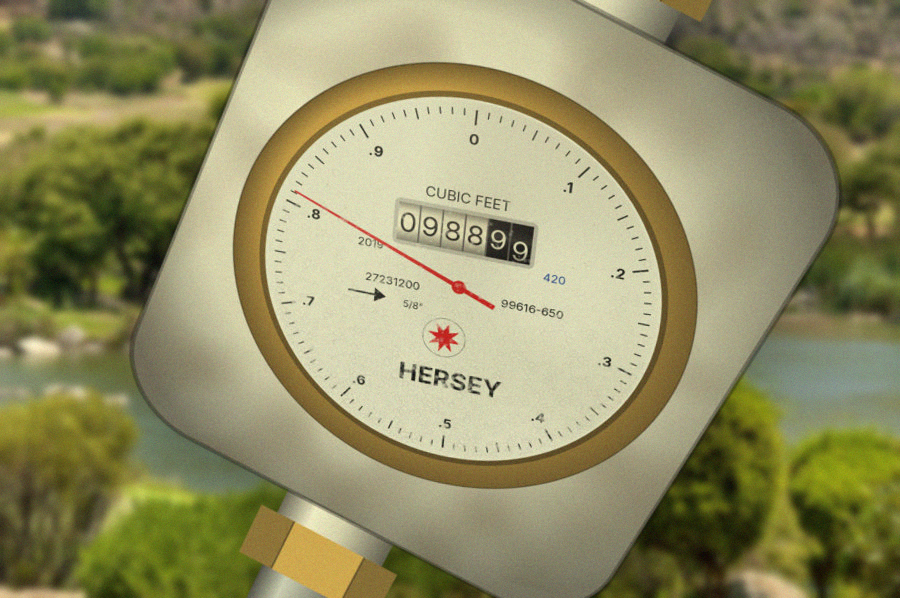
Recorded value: 98898.81,ft³
